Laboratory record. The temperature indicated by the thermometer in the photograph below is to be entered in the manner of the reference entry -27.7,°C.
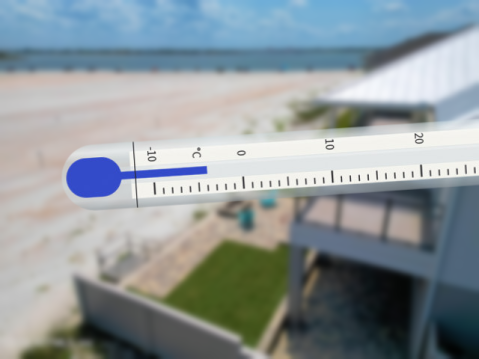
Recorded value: -4,°C
